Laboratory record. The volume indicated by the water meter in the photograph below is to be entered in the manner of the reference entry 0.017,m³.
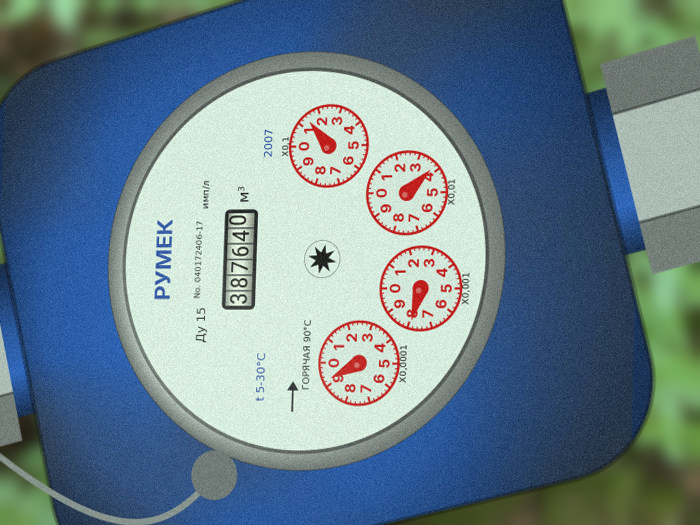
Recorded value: 387640.1379,m³
